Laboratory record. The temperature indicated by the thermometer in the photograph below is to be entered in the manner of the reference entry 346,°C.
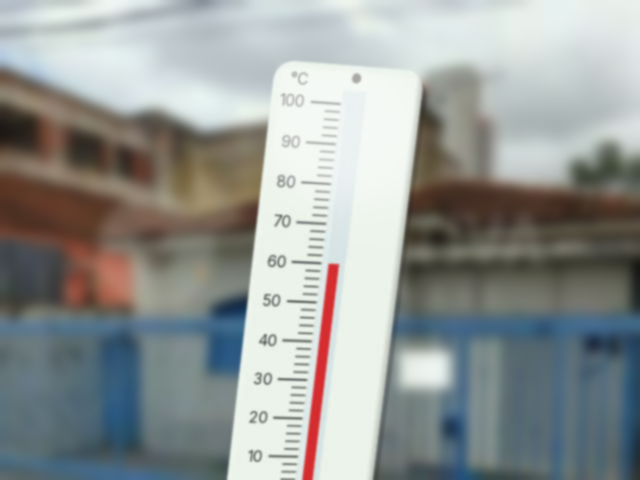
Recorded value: 60,°C
